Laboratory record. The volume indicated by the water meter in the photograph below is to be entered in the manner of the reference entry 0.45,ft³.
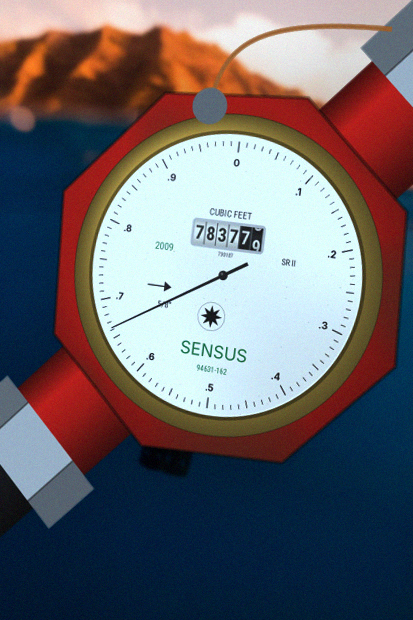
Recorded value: 783778.66,ft³
